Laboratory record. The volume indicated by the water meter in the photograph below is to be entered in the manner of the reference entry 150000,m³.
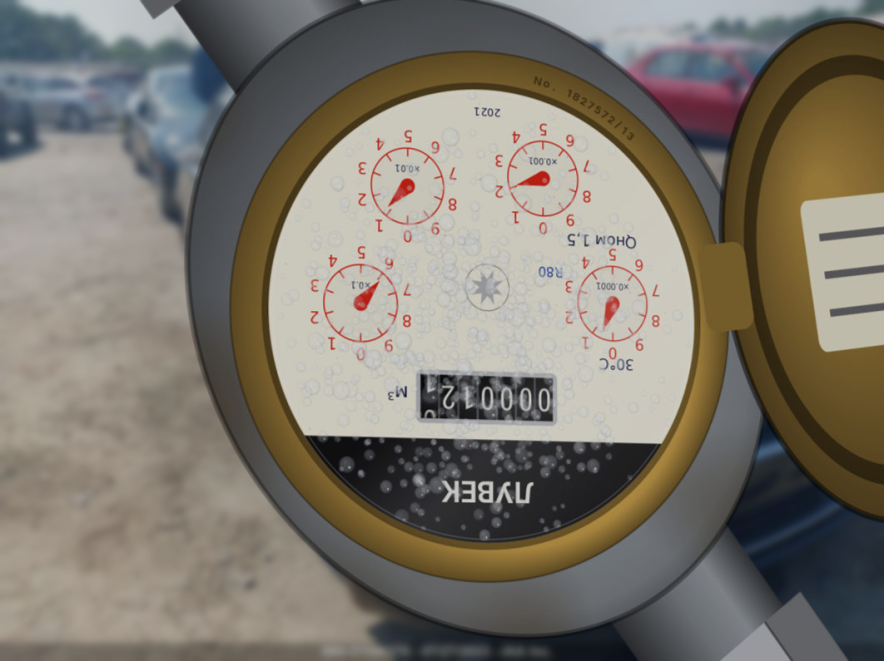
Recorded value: 120.6120,m³
